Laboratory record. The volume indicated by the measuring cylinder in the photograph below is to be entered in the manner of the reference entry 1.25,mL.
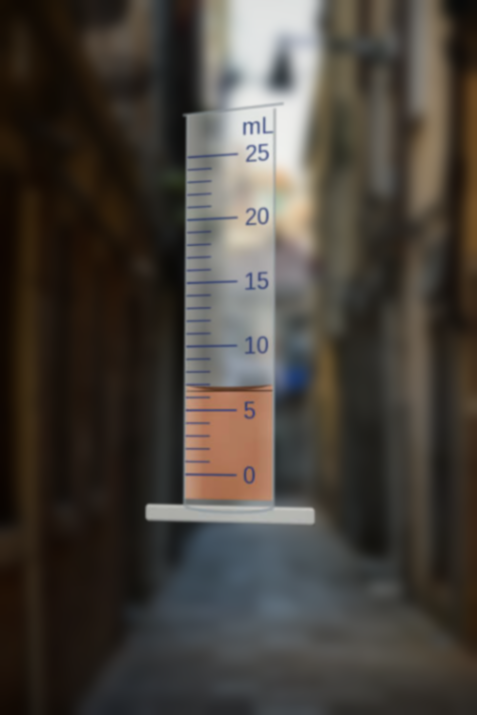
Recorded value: 6.5,mL
